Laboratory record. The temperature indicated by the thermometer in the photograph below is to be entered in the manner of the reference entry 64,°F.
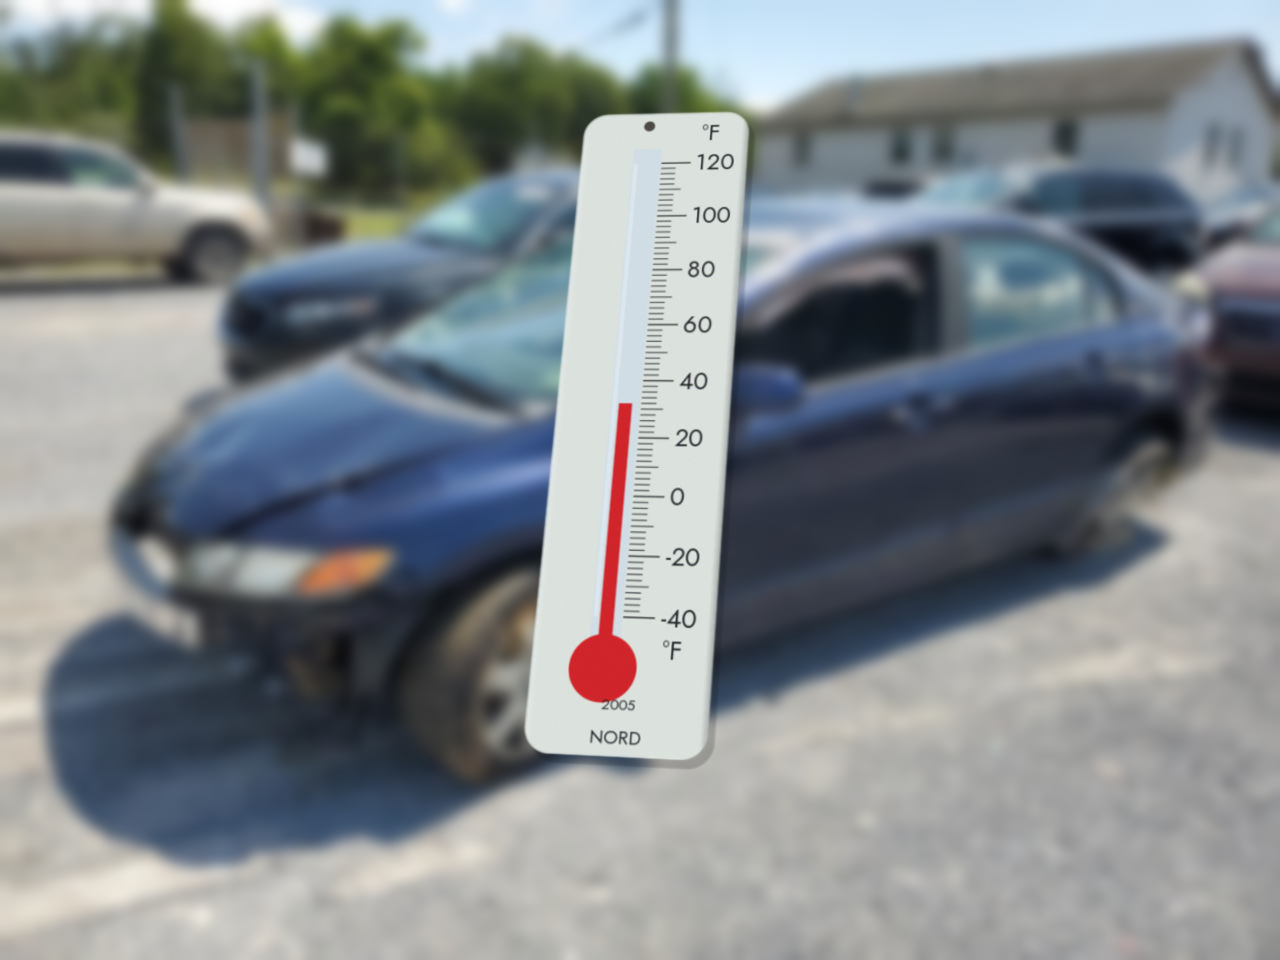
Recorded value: 32,°F
